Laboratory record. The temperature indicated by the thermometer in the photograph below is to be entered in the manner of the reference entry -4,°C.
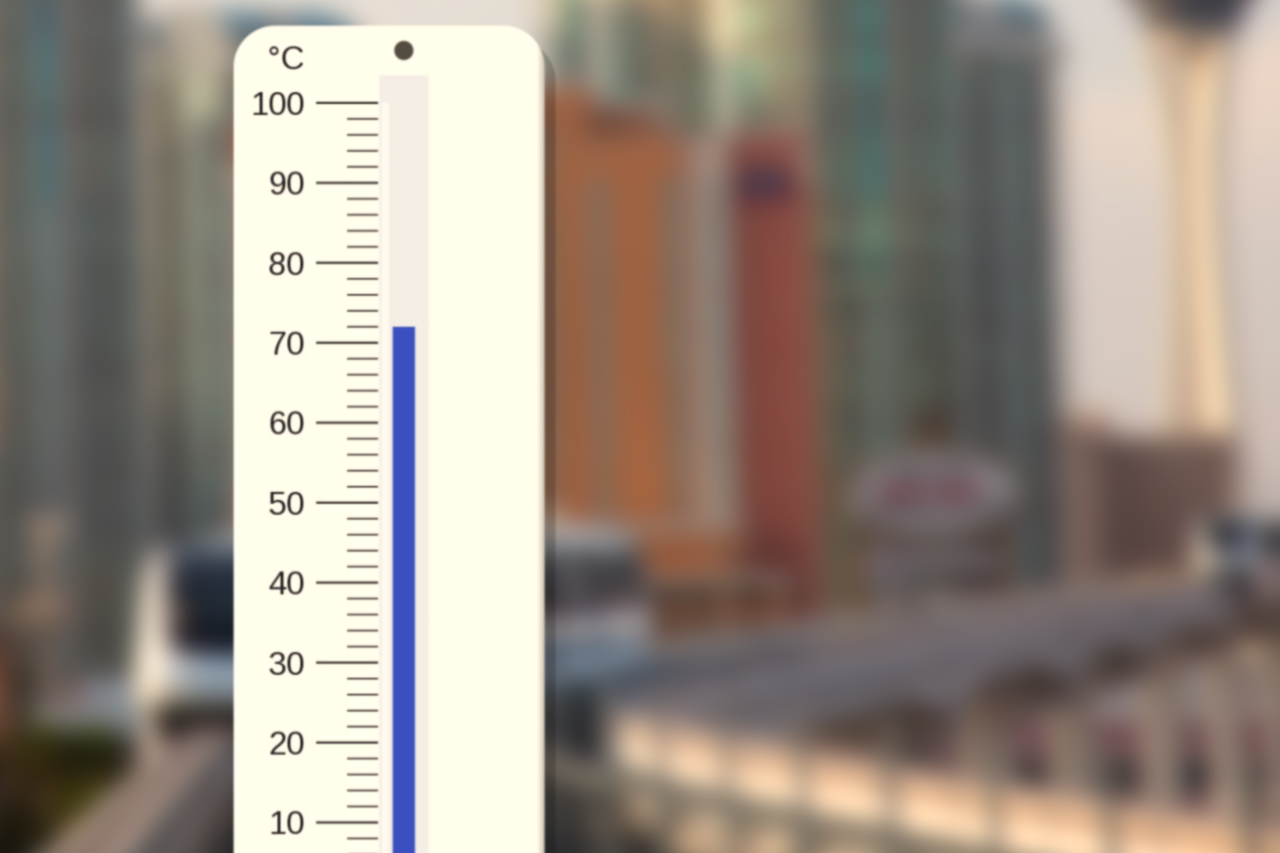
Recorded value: 72,°C
